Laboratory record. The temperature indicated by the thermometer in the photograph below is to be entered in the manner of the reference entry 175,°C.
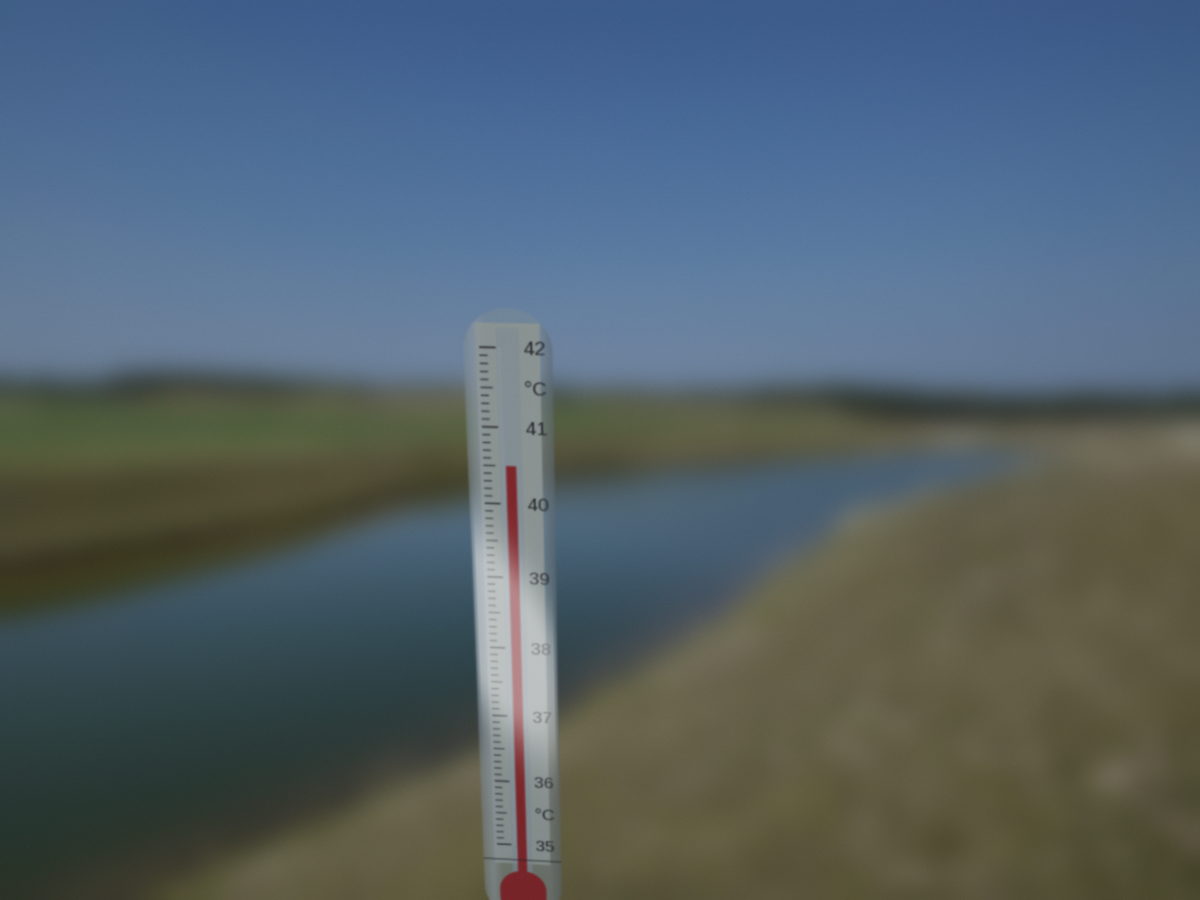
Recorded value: 40.5,°C
